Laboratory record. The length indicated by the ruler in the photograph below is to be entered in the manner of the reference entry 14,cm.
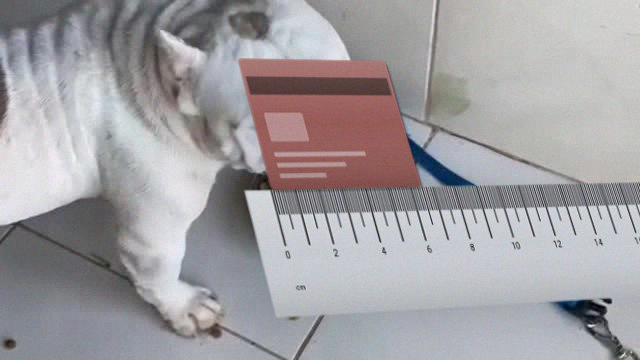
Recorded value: 6.5,cm
